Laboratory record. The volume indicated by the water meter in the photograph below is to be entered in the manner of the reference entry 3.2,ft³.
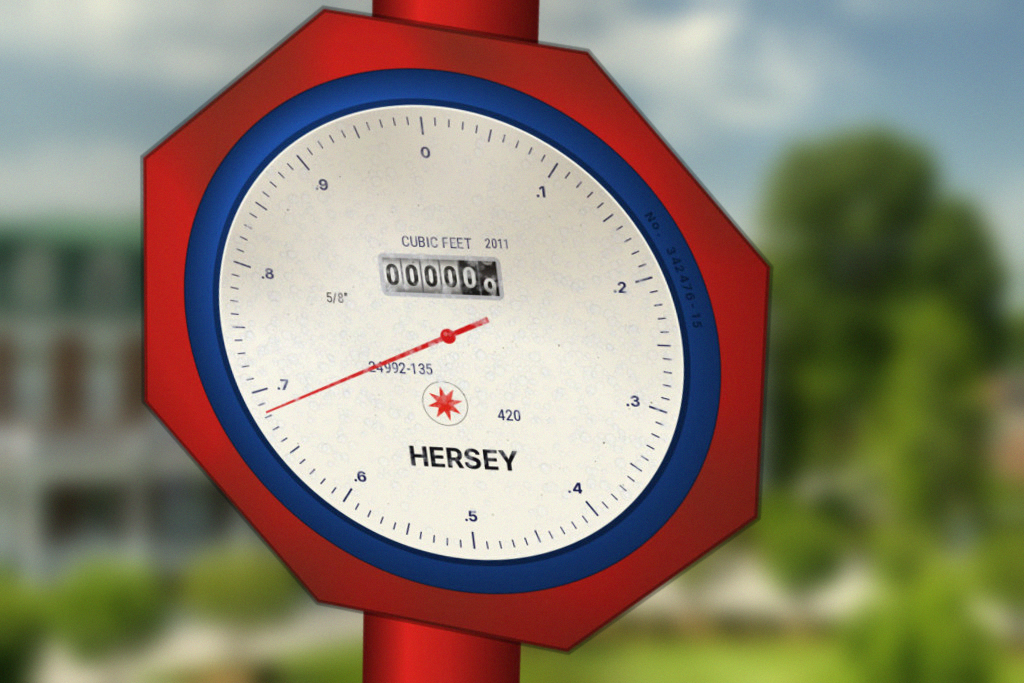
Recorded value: 8.68,ft³
